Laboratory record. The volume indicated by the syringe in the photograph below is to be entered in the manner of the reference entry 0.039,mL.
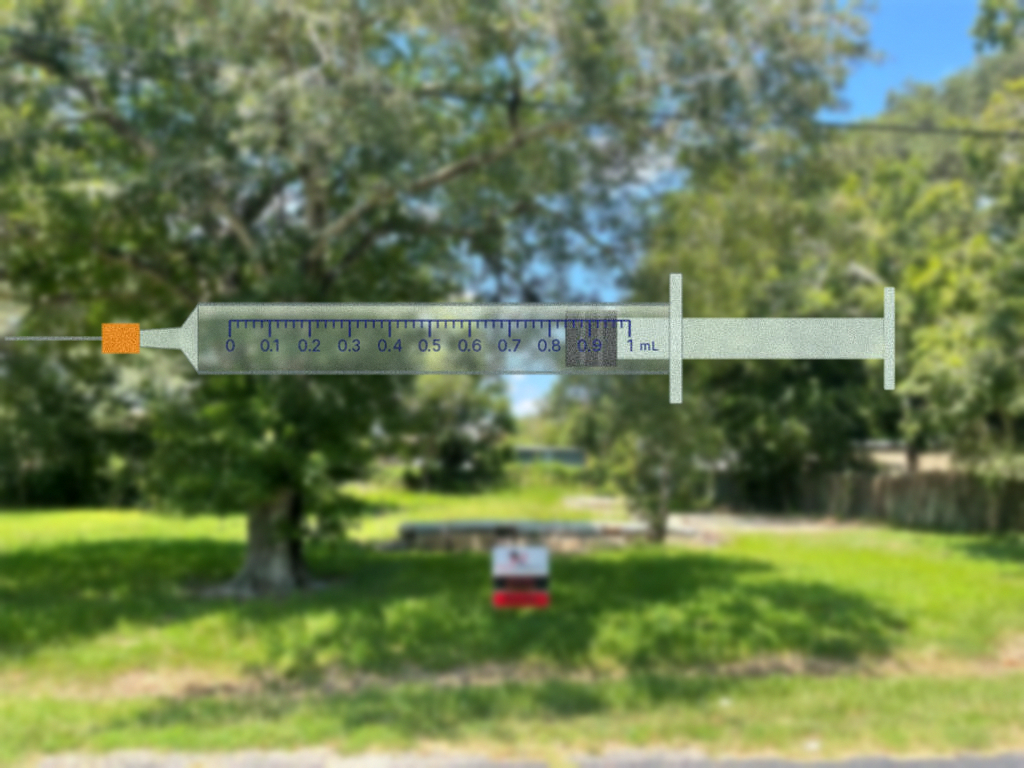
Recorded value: 0.84,mL
